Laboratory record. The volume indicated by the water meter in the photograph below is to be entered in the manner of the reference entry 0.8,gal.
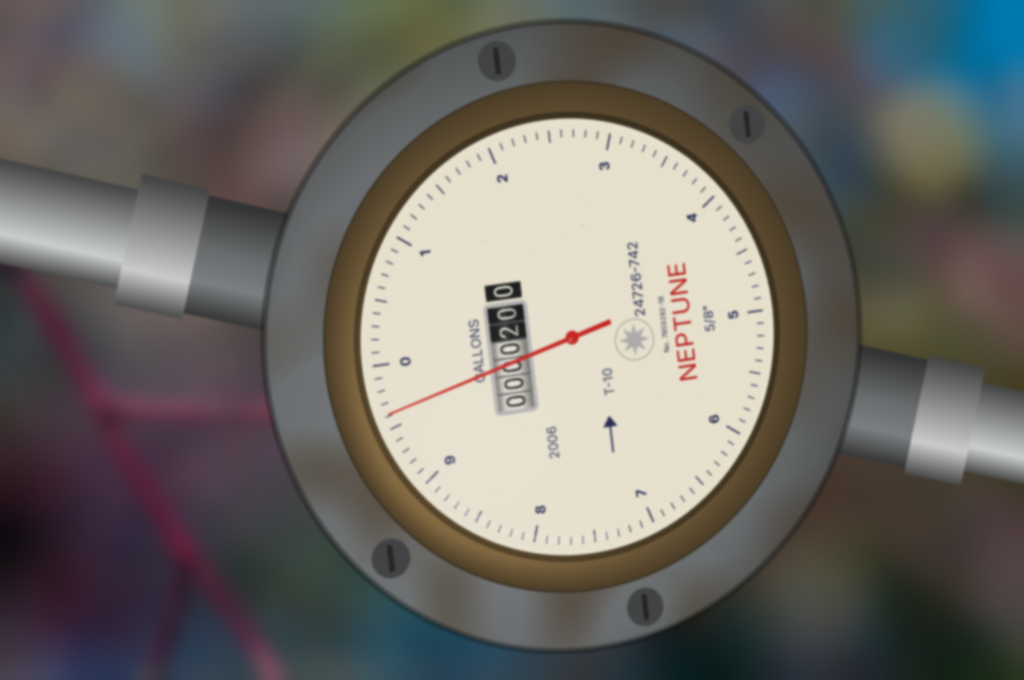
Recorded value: 199.6,gal
